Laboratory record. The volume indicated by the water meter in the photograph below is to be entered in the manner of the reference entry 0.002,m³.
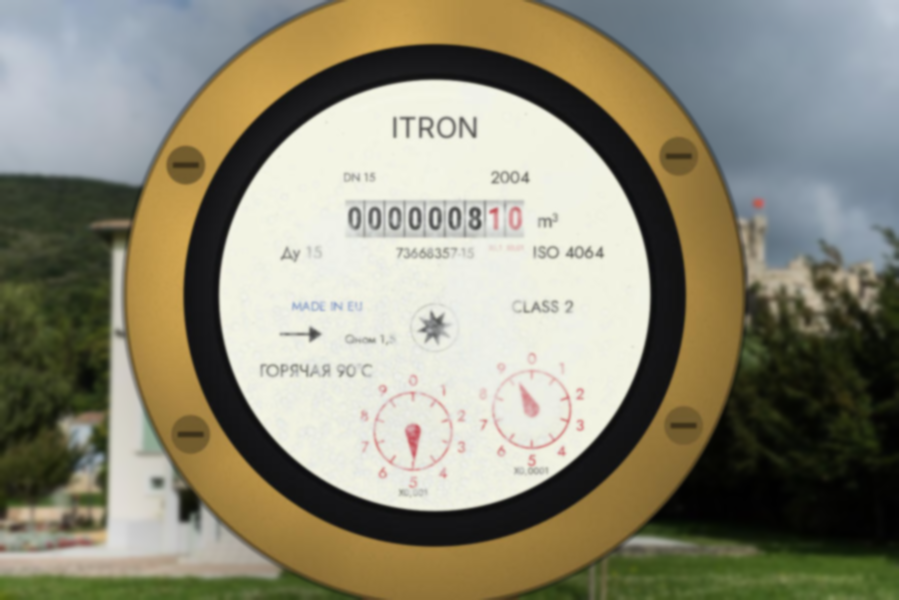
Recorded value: 8.1049,m³
